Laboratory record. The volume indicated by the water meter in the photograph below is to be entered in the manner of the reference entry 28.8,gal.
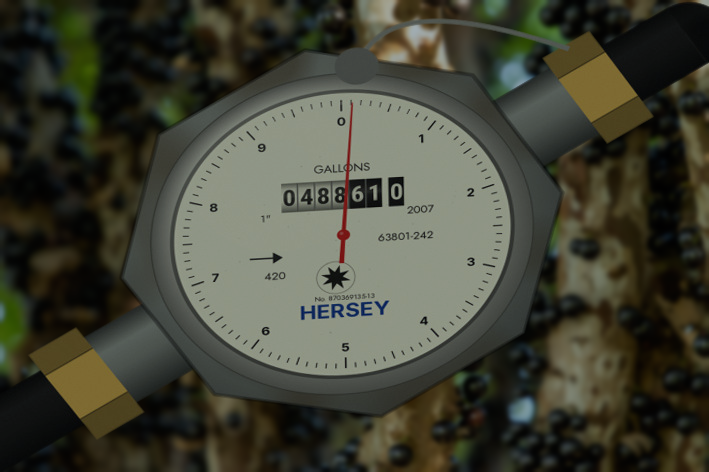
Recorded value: 488610.1,gal
